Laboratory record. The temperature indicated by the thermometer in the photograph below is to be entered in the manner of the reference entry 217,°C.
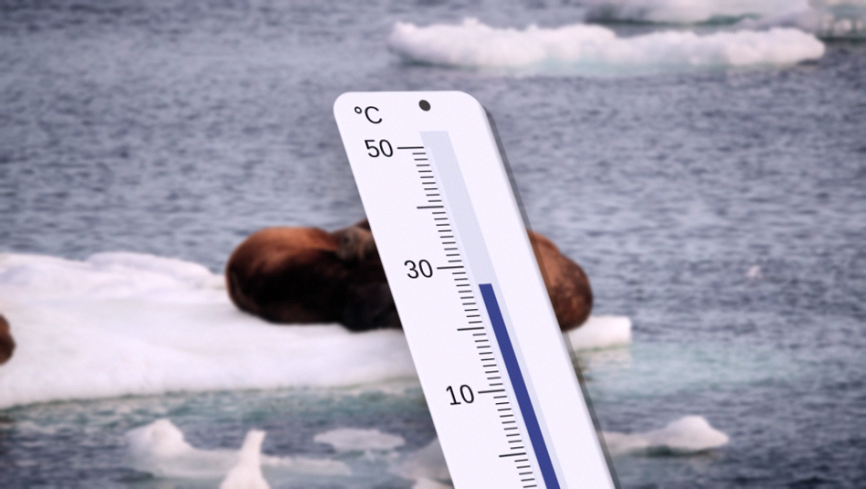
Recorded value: 27,°C
